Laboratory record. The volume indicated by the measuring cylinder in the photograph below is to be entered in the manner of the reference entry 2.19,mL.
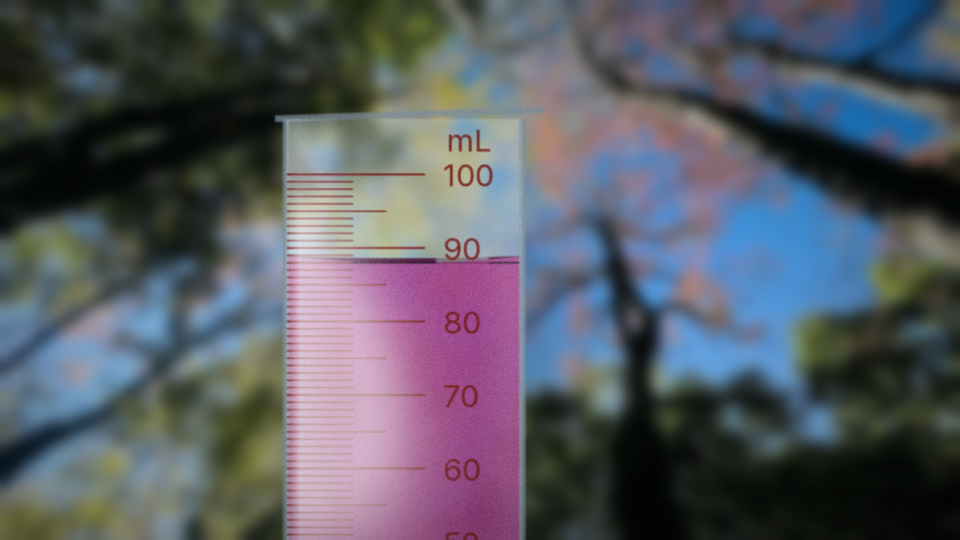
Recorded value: 88,mL
